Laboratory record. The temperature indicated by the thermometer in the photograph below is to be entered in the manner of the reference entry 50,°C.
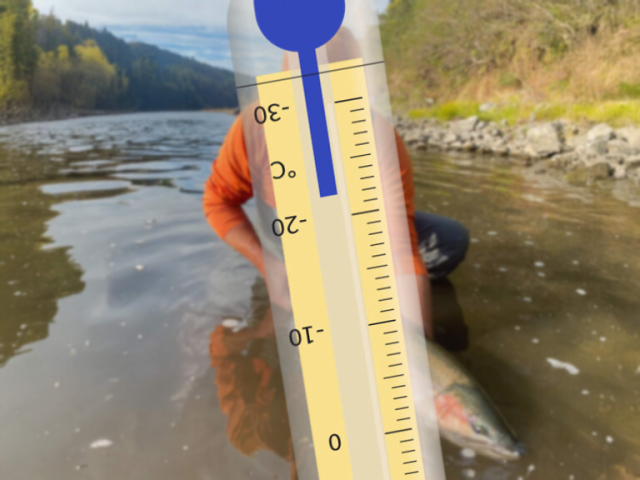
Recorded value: -22,°C
